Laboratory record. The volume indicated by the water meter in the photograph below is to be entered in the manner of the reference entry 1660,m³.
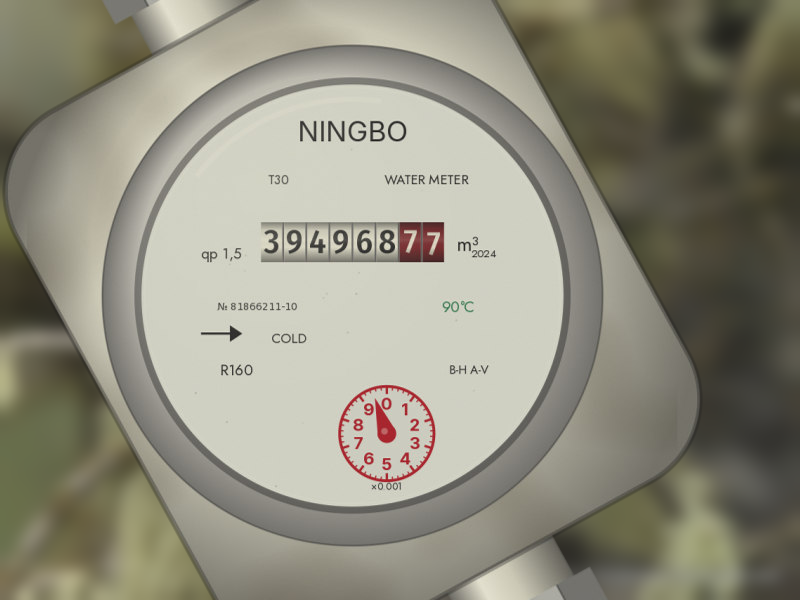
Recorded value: 394968.769,m³
